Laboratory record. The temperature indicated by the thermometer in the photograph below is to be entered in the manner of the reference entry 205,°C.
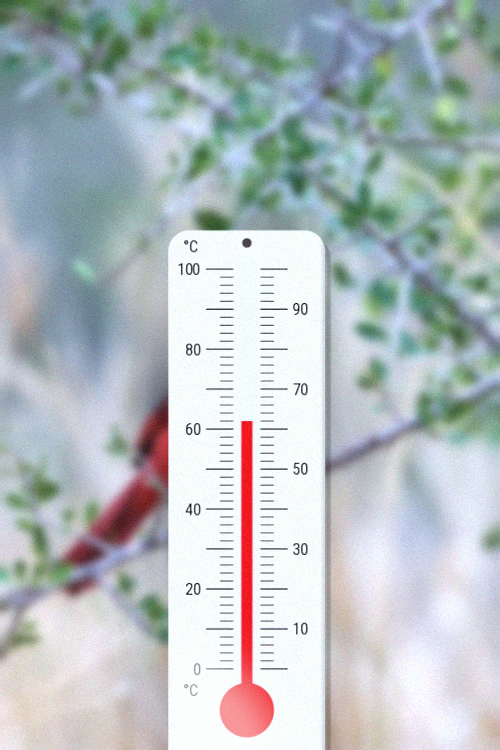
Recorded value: 62,°C
